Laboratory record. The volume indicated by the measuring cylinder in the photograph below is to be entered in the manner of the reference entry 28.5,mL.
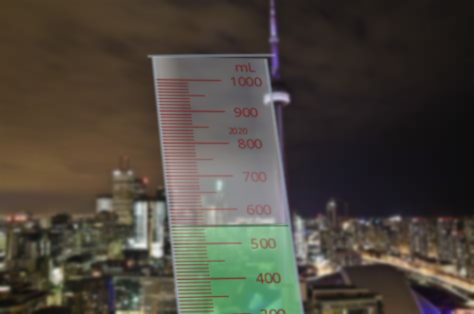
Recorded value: 550,mL
